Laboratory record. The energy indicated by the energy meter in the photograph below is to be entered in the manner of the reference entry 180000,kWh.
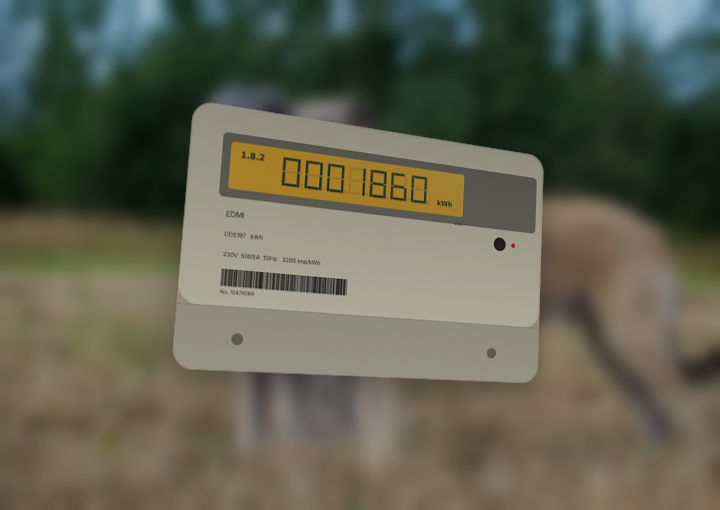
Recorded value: 1860,kWh
